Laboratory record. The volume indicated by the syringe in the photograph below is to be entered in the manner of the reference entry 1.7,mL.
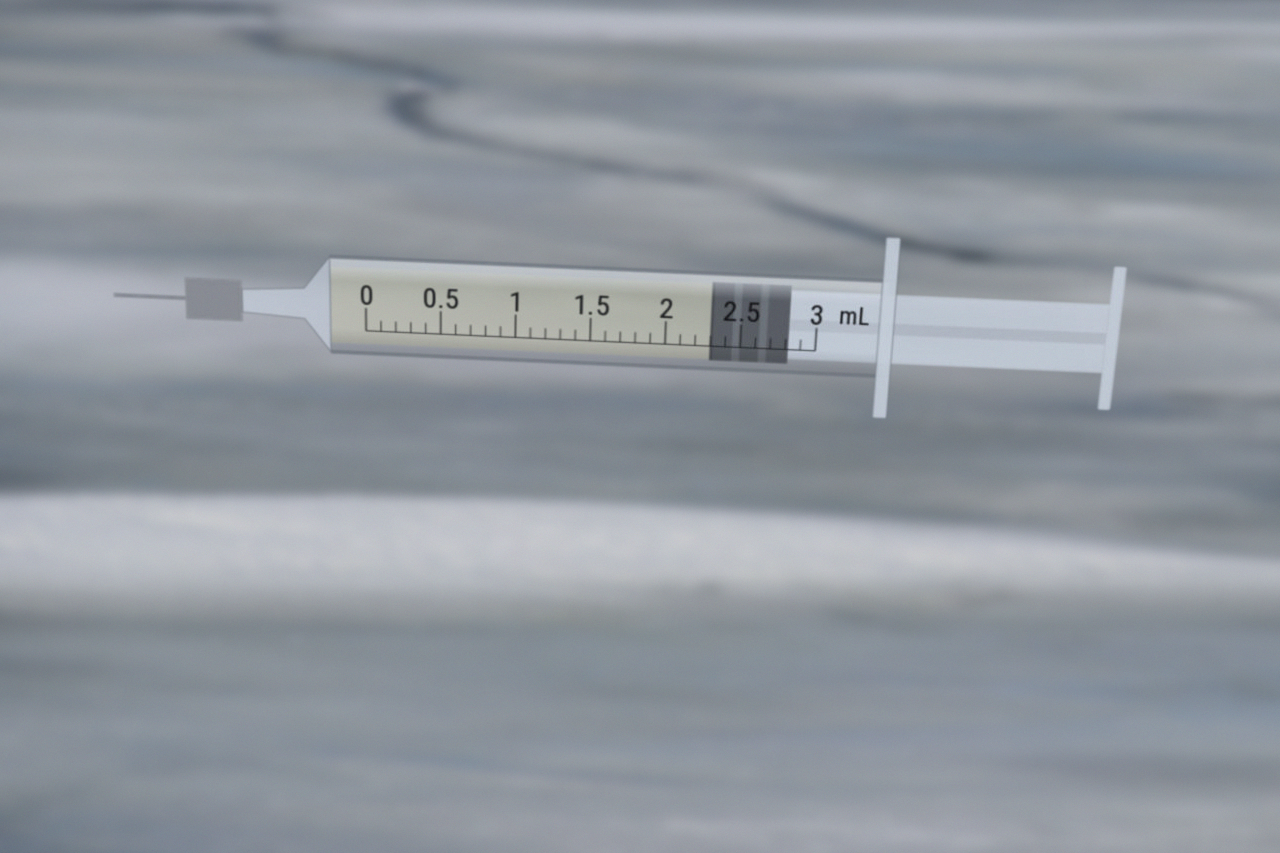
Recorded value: 2.3,mL
